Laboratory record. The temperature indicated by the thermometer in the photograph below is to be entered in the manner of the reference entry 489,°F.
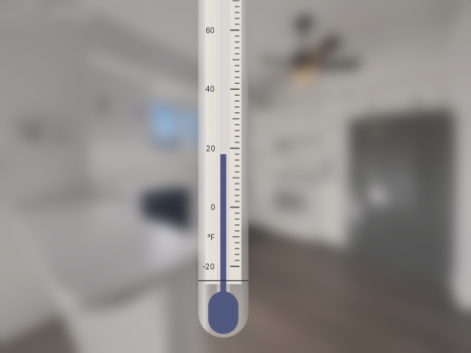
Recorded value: 18,°F
